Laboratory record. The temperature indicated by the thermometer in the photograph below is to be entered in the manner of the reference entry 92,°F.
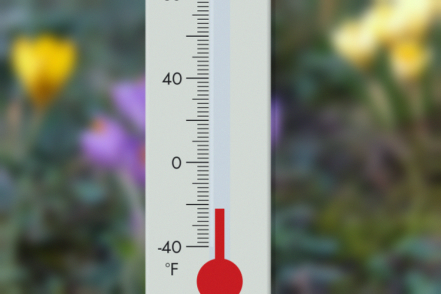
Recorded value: -22,°F
